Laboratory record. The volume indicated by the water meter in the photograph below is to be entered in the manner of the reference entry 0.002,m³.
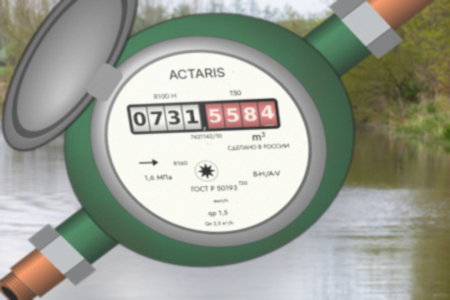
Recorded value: 731.5584,m³
